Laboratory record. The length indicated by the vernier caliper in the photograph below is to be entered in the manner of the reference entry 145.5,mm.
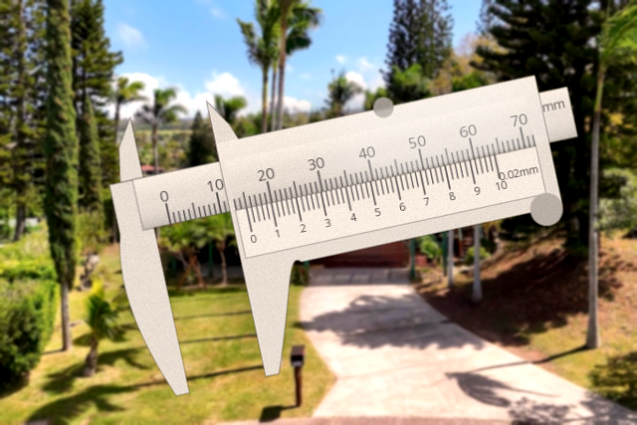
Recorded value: 15.0,mm
